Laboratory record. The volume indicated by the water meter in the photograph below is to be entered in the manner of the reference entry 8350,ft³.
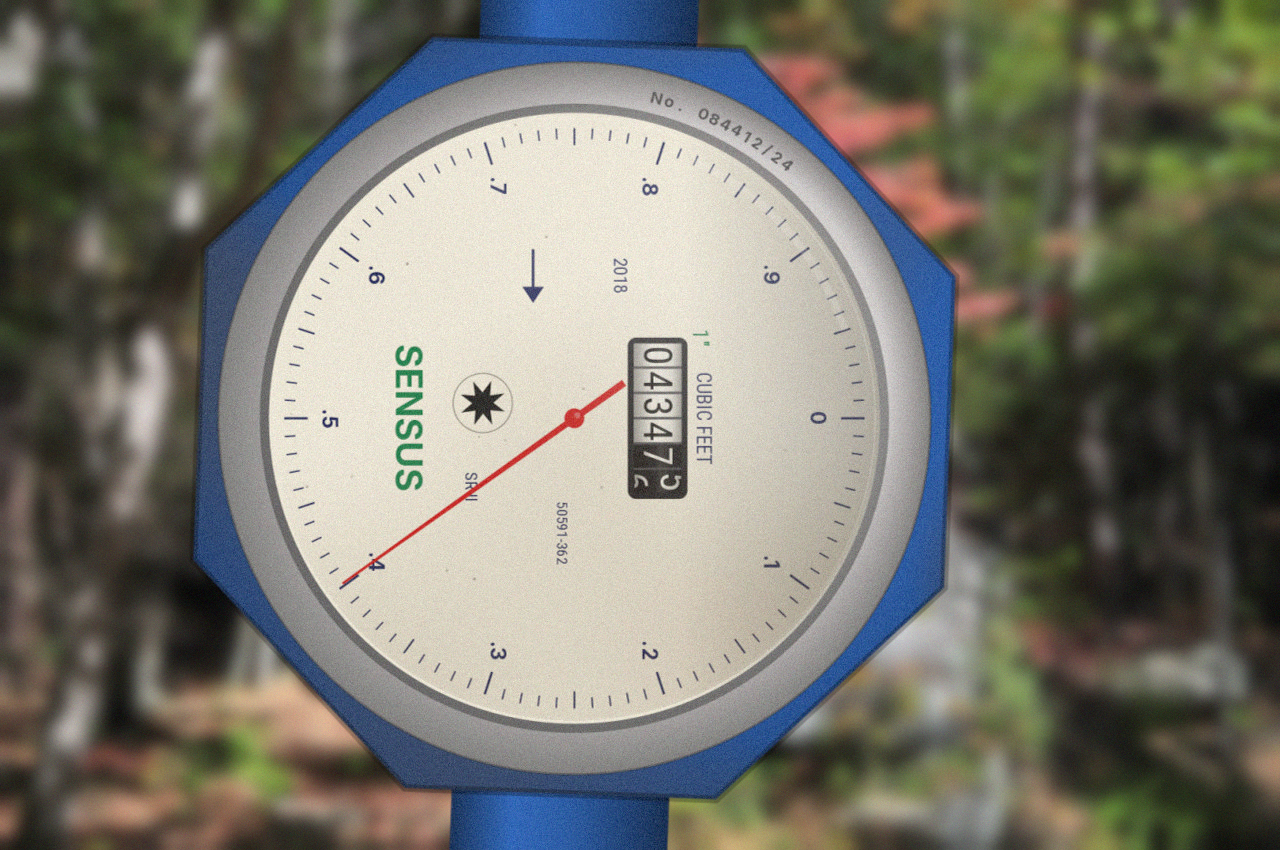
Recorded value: 43475.40,ft³
